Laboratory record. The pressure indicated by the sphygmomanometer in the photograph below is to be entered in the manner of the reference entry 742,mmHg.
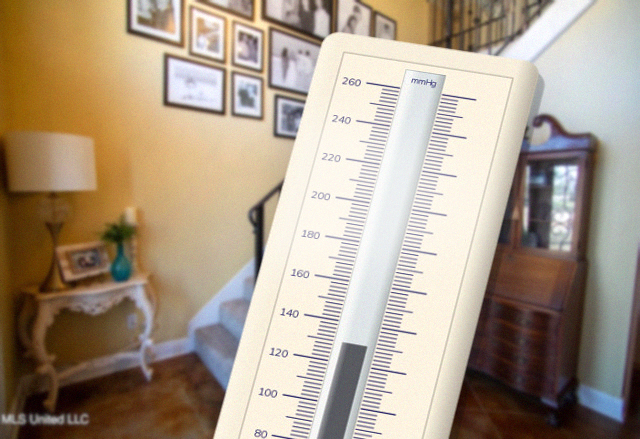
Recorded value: 130,mmHg
